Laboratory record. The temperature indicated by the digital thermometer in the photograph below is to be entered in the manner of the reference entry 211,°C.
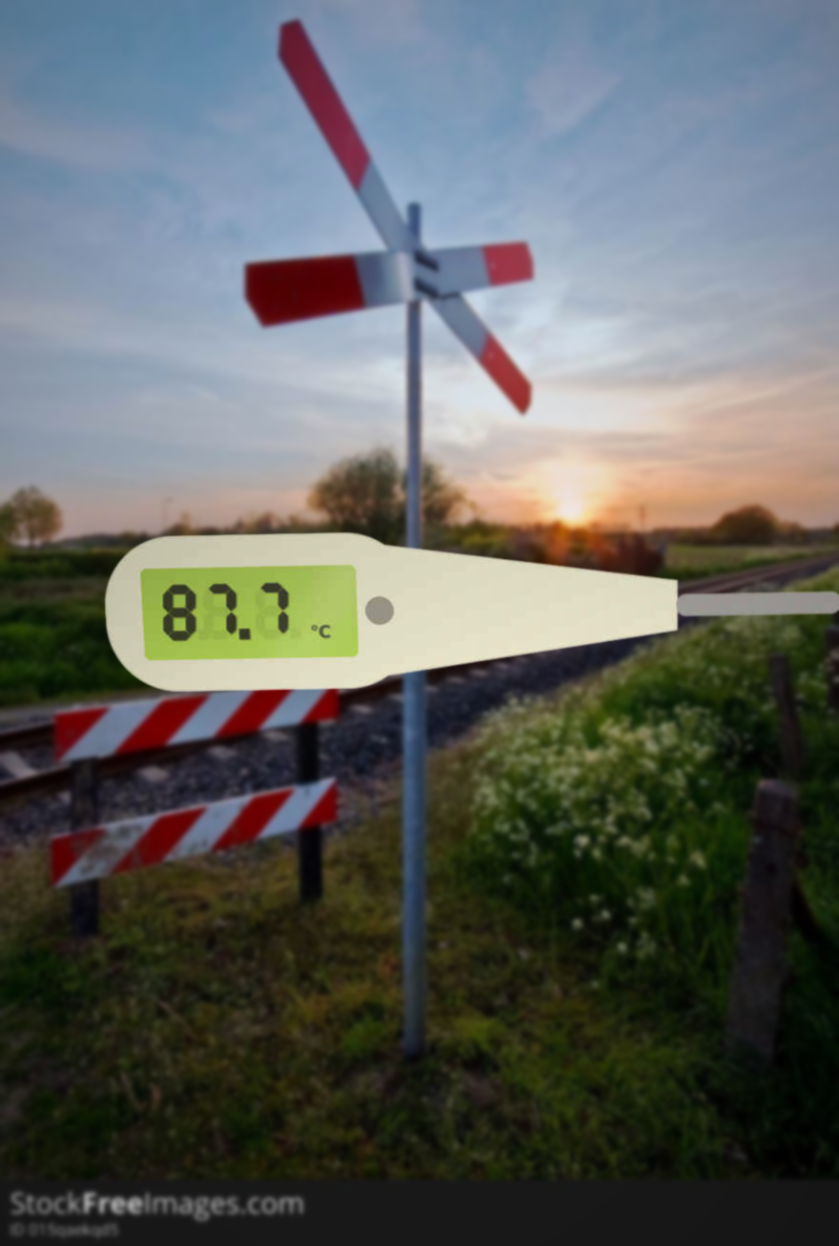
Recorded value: 87.7,°C
